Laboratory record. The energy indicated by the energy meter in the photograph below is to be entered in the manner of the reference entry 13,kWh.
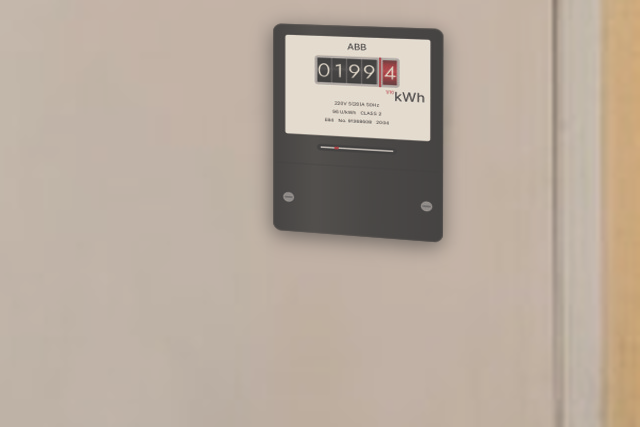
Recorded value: 199.4,kWh
